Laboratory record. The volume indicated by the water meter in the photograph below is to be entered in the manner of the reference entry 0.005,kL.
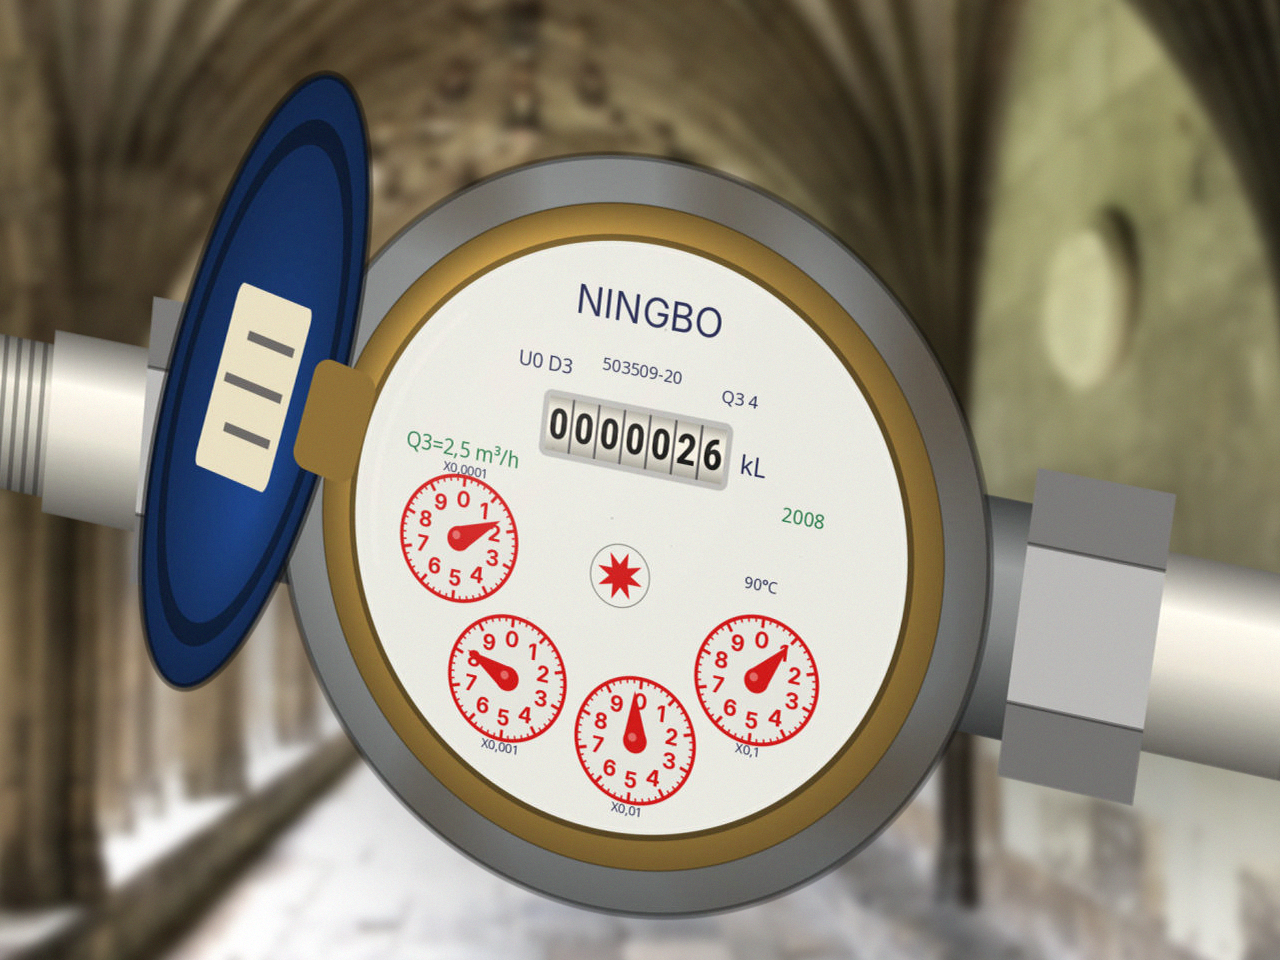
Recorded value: 26.0981,kL
